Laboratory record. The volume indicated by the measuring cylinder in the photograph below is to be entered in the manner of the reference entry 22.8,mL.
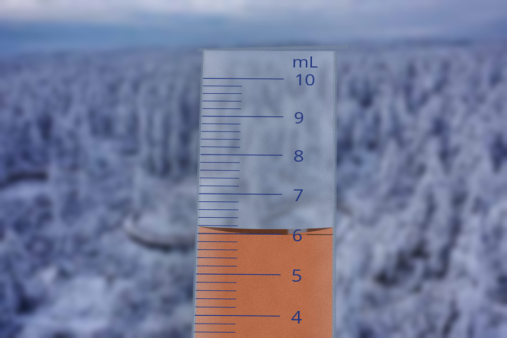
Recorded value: 6,mL
